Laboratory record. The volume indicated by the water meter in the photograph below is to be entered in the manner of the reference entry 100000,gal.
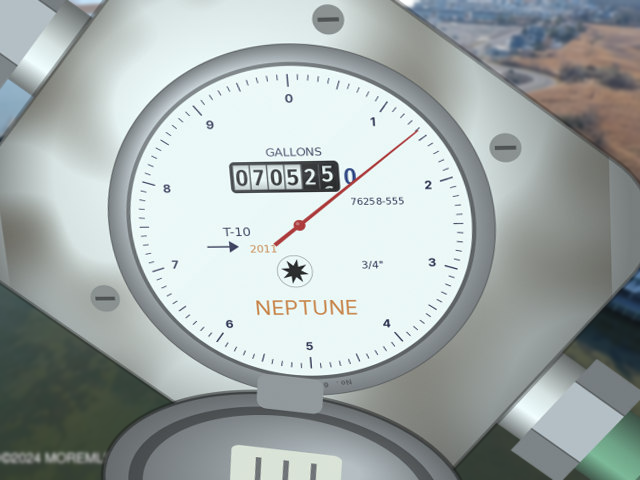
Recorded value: 705251.4,gal
